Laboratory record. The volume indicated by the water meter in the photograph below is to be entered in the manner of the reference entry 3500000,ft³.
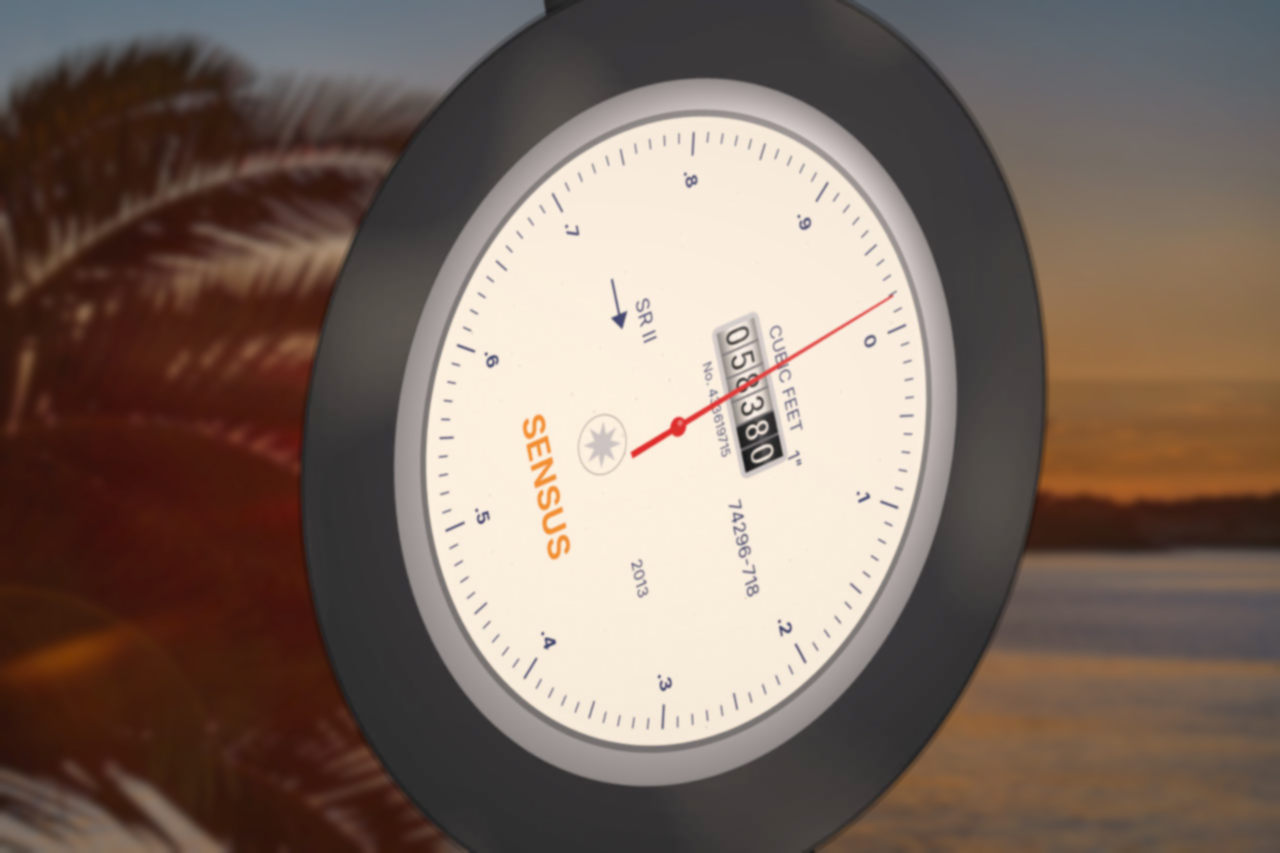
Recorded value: 58379.98,ft³
